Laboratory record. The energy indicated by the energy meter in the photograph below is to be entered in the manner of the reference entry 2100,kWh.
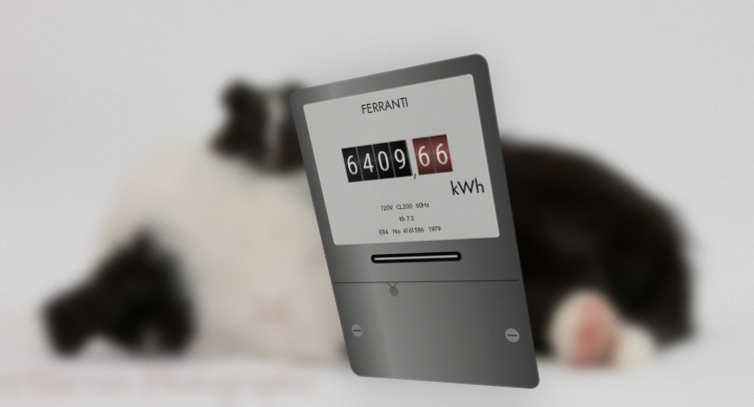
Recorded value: 6409.66,kWh
